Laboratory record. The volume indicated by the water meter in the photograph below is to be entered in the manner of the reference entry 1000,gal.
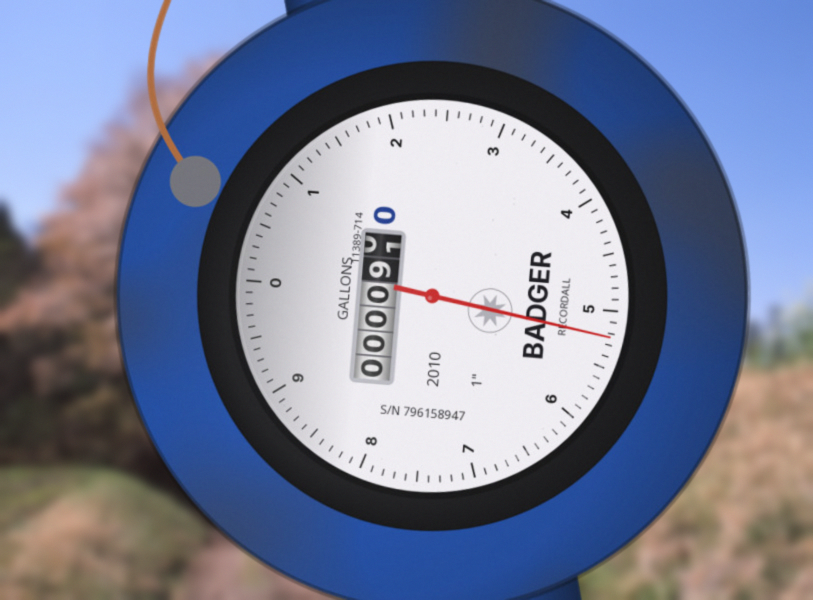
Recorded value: 905.2,gal
